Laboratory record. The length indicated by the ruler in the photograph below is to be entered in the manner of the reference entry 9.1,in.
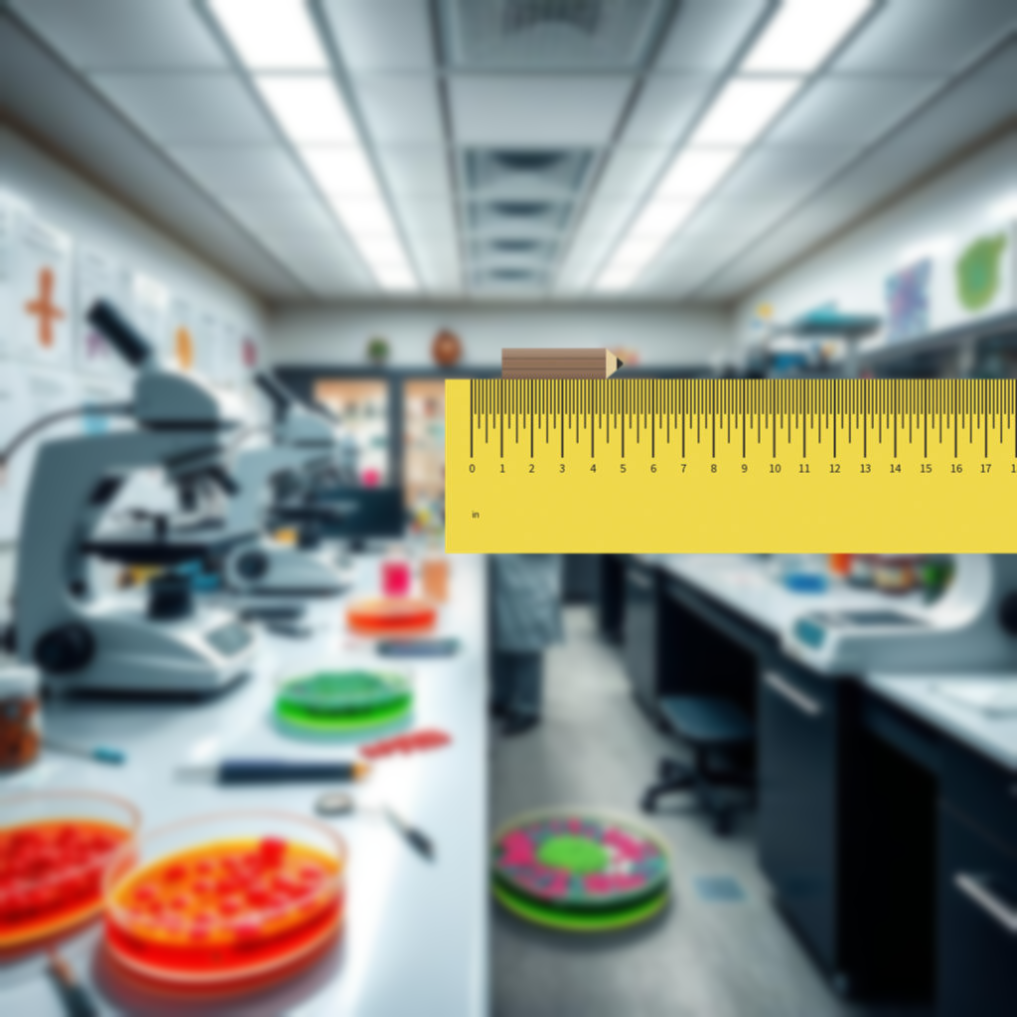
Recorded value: 4,in
